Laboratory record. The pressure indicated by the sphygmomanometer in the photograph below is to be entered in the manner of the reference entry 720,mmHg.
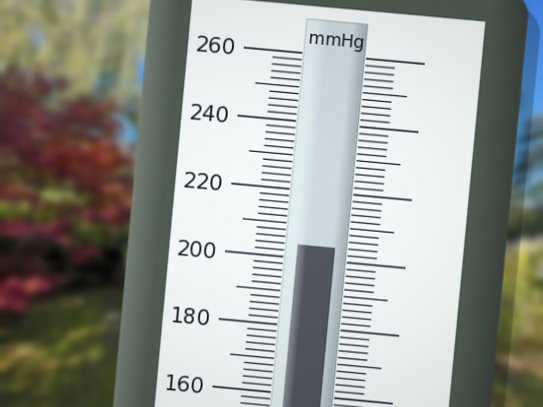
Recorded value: 204,mmHg
